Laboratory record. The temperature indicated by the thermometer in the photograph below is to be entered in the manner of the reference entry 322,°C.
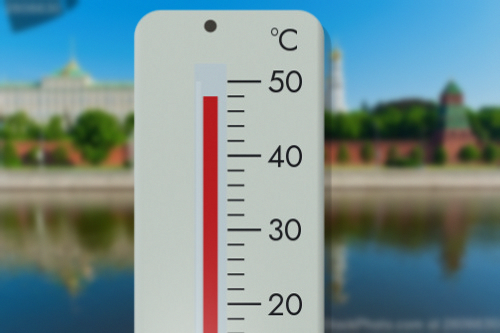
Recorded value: 48,°C
